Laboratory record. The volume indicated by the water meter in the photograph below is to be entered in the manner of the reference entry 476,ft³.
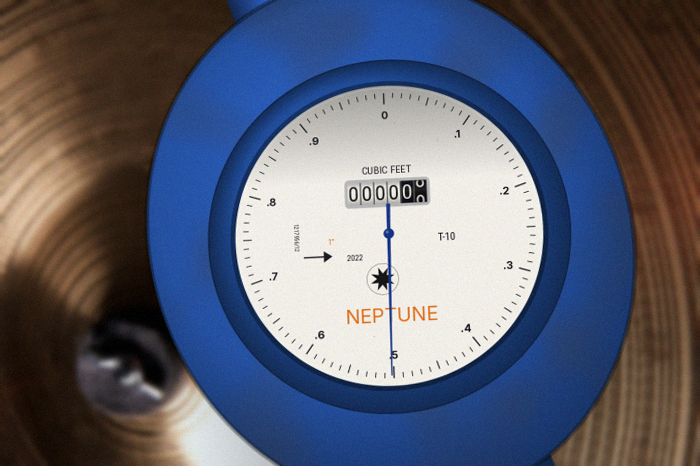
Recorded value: 8.50,ft³
